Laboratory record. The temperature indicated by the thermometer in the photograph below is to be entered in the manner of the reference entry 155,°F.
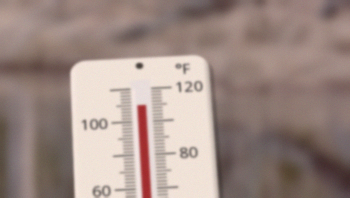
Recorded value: 110,°F
